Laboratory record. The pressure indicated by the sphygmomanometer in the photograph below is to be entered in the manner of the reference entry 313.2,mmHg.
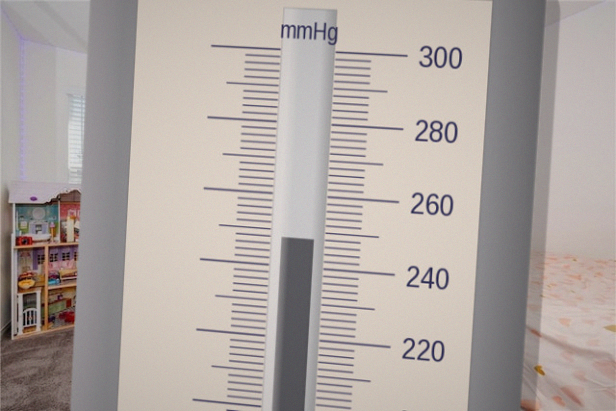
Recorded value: 248,mmHg
